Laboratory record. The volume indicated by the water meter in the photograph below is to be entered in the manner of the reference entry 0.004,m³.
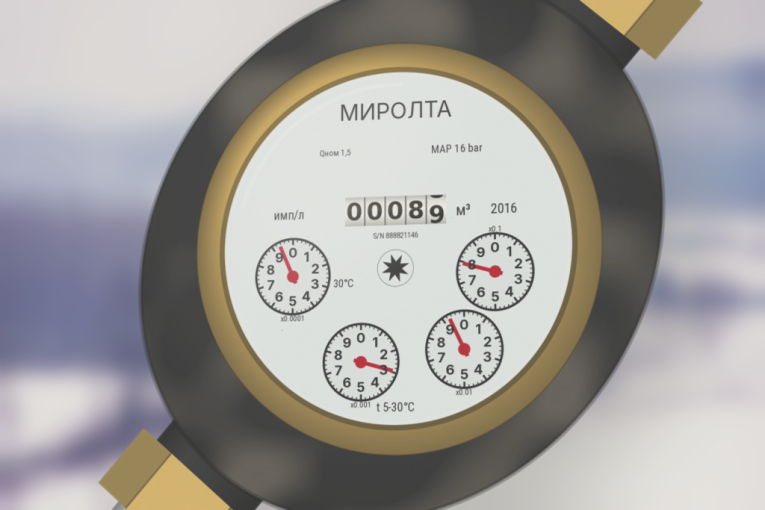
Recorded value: 88.7929,m³
